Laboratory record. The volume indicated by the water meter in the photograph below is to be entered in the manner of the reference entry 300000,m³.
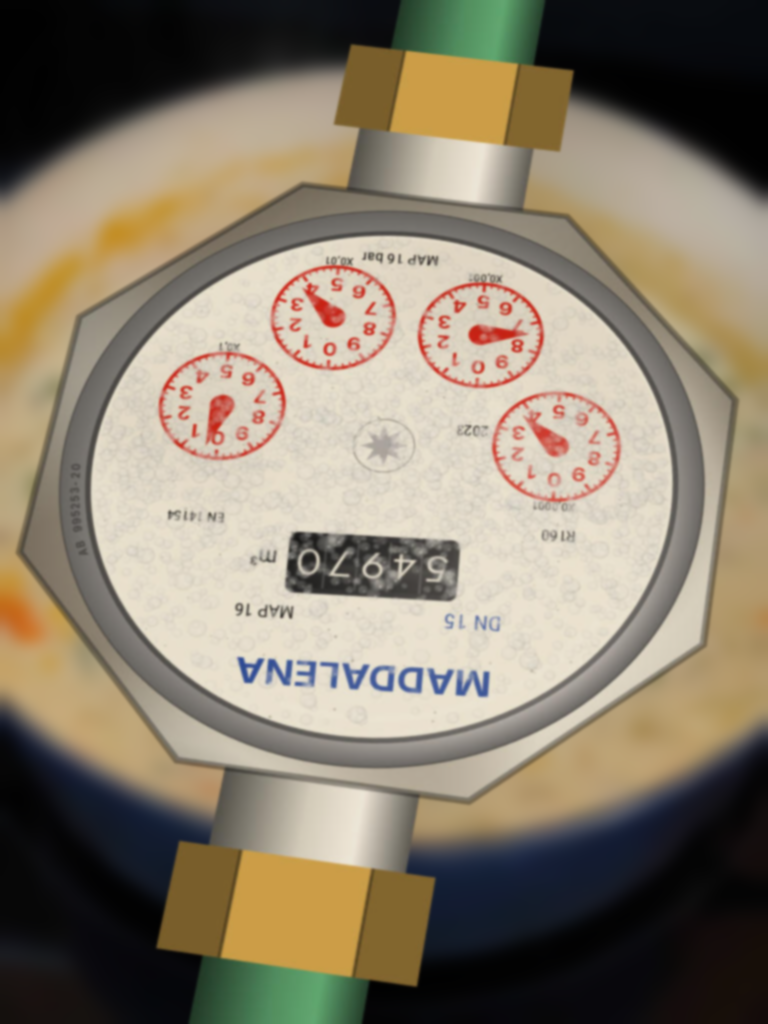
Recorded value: 54970.0373,m³
